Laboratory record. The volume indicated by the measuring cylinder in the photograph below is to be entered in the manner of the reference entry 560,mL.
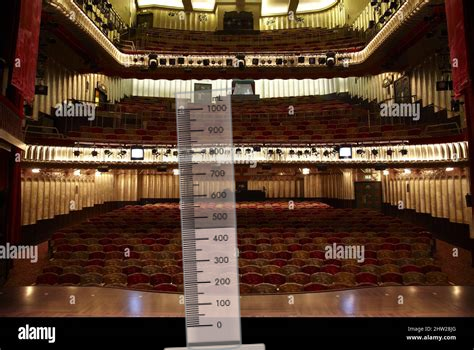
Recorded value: 450,mL
